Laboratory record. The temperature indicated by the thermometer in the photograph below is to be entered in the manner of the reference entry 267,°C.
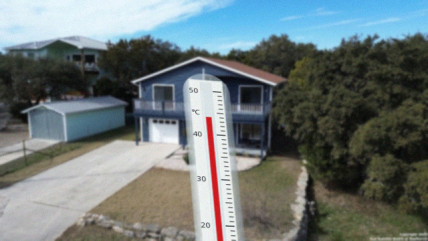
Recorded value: 44,°C
